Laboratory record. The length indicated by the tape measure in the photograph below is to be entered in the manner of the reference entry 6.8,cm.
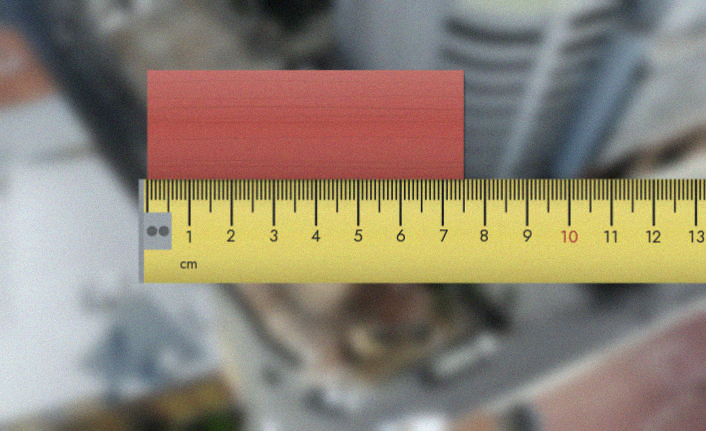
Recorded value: 7.5,cm
